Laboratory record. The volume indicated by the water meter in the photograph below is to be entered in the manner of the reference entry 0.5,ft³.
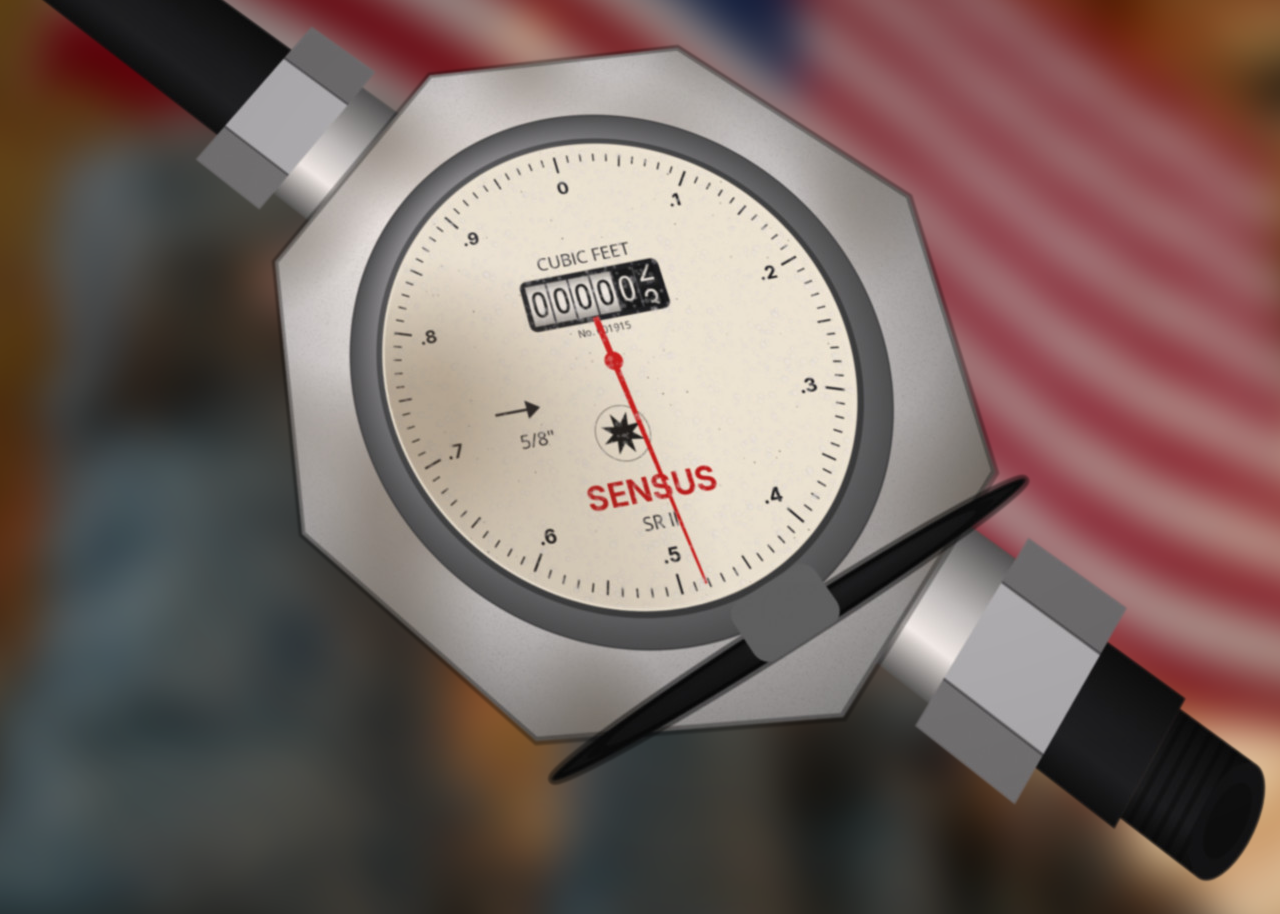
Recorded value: 2.48,ft³
